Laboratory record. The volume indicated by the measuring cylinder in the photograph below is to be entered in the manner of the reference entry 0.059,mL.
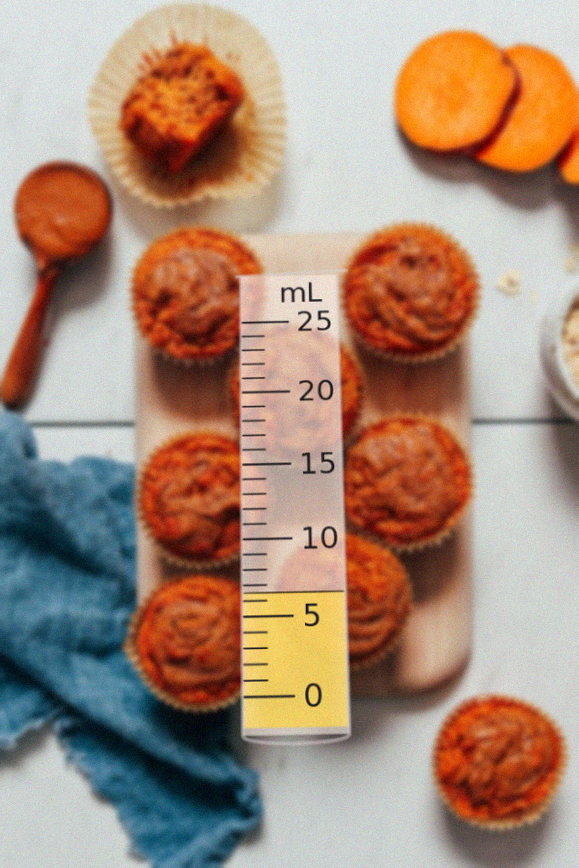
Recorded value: 6.5,mL
